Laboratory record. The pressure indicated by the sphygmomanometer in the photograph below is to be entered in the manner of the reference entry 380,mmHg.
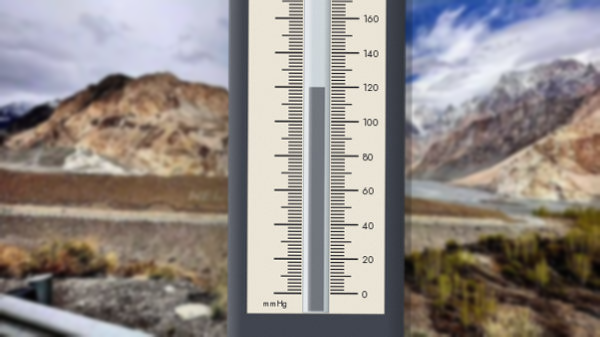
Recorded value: 120,mmHg
